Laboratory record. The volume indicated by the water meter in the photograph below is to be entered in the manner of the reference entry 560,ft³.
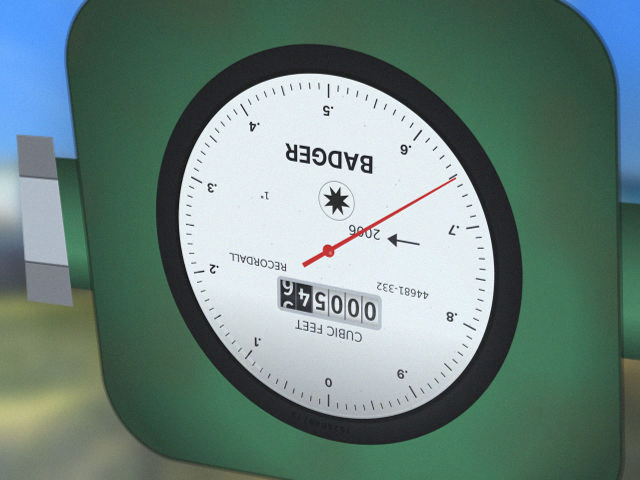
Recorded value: 545.65,ft³
